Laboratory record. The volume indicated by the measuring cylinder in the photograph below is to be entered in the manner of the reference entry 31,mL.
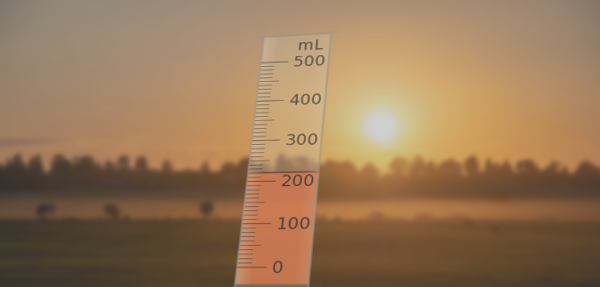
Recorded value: 220,mL
